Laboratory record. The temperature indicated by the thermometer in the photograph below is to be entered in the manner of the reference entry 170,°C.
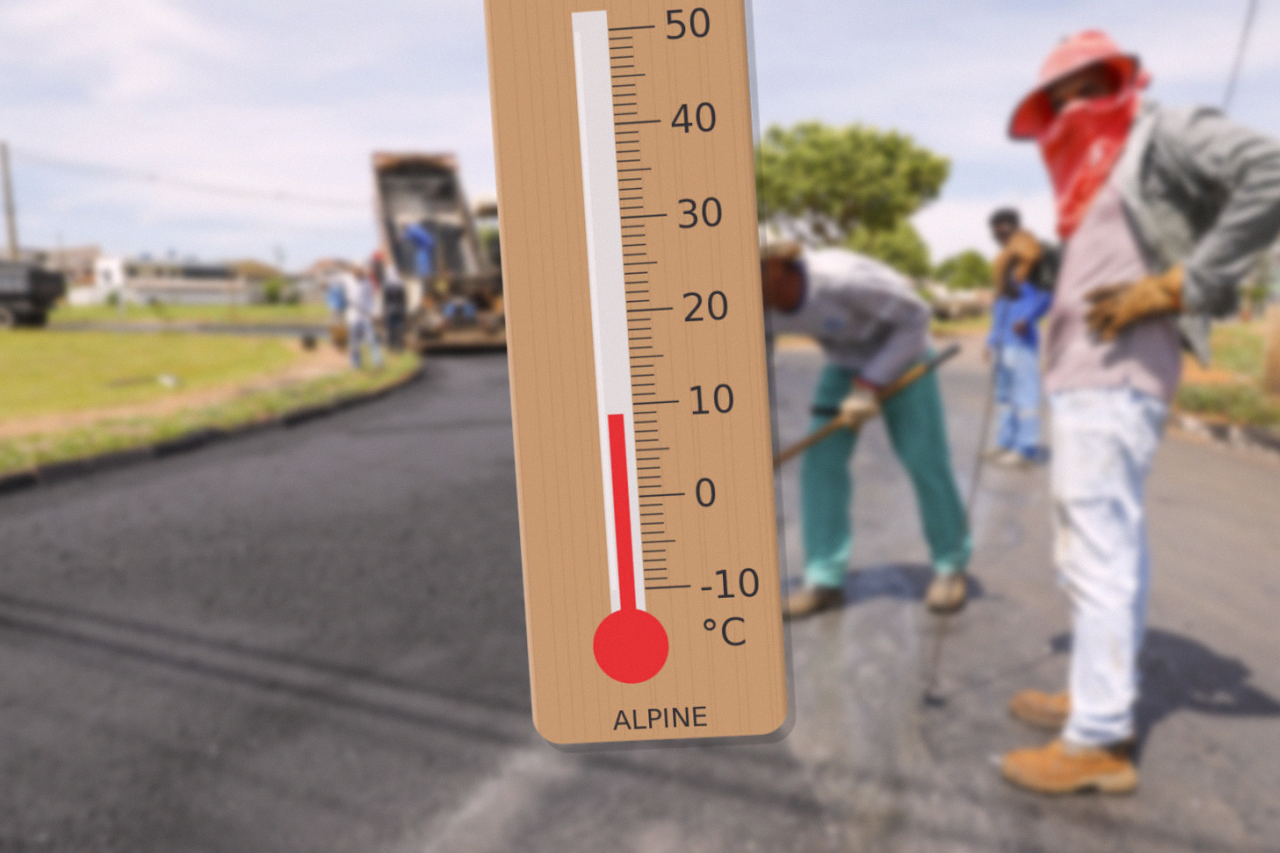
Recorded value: 9,°C
